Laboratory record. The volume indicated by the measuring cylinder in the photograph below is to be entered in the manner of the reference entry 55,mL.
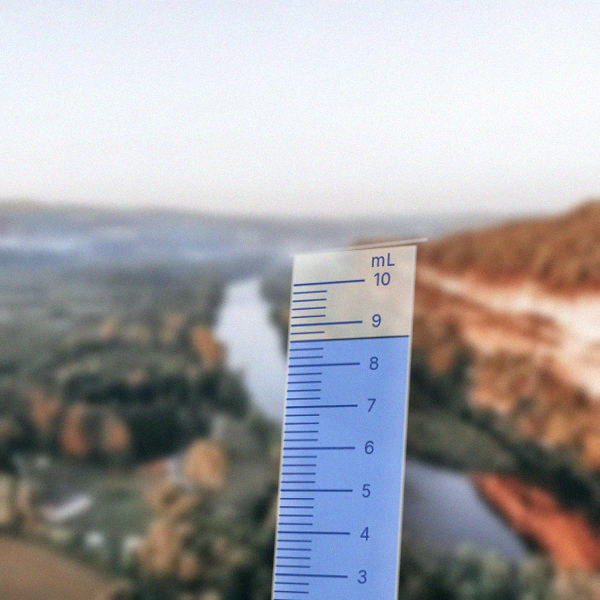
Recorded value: 8.6,mL
